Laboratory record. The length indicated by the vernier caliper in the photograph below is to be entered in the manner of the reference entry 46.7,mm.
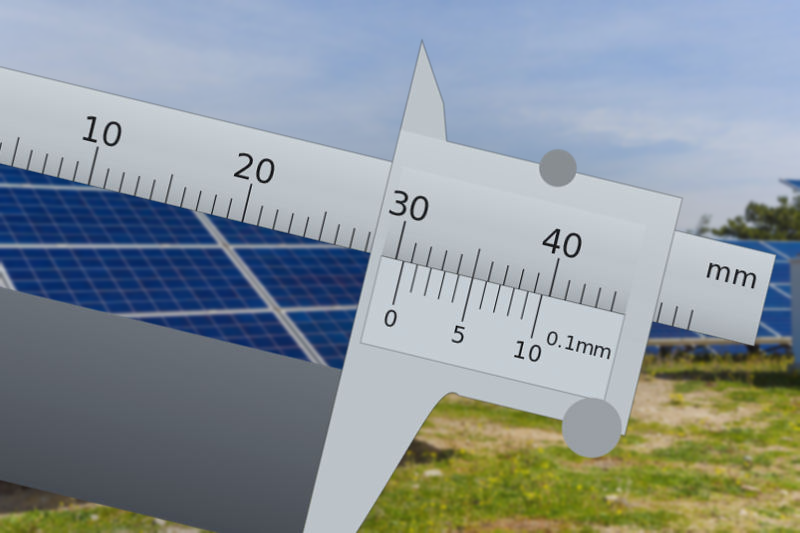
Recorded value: 30.5,mm
